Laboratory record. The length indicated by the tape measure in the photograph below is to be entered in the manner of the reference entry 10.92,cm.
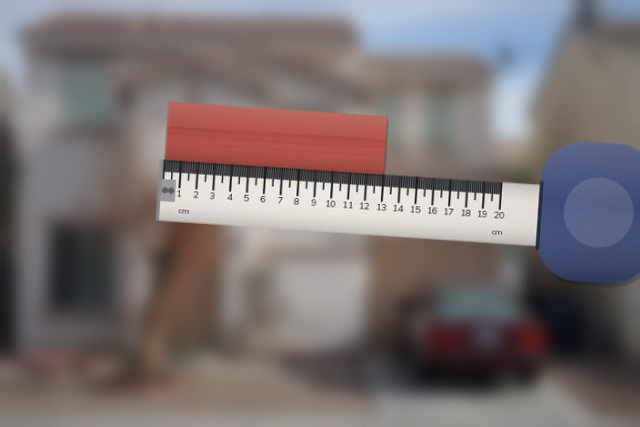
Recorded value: 13,cm
